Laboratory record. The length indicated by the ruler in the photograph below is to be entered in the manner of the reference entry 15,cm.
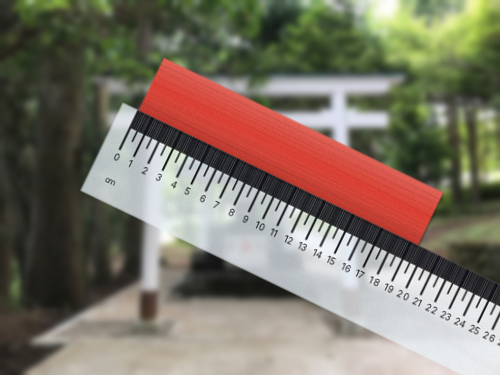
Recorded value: 19.5,cm
